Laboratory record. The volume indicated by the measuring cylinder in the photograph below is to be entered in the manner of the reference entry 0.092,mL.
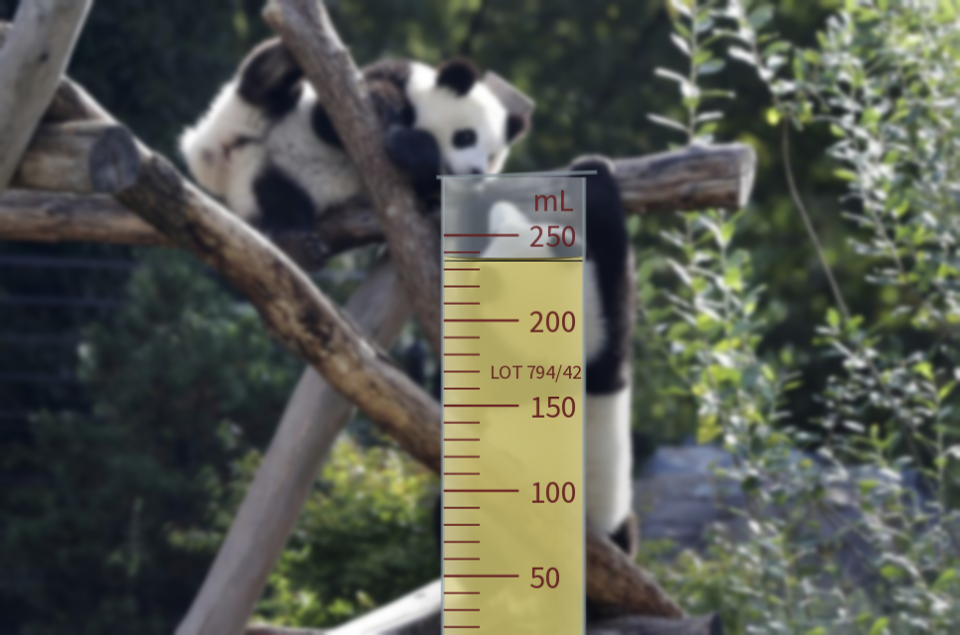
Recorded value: 235,mL
